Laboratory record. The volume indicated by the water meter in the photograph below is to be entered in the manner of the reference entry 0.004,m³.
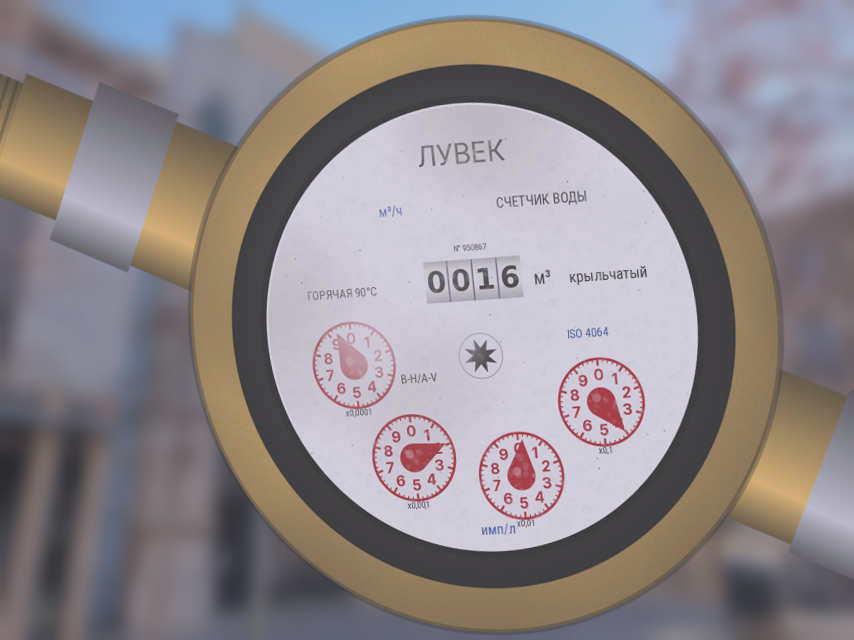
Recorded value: 16.4019,m³
